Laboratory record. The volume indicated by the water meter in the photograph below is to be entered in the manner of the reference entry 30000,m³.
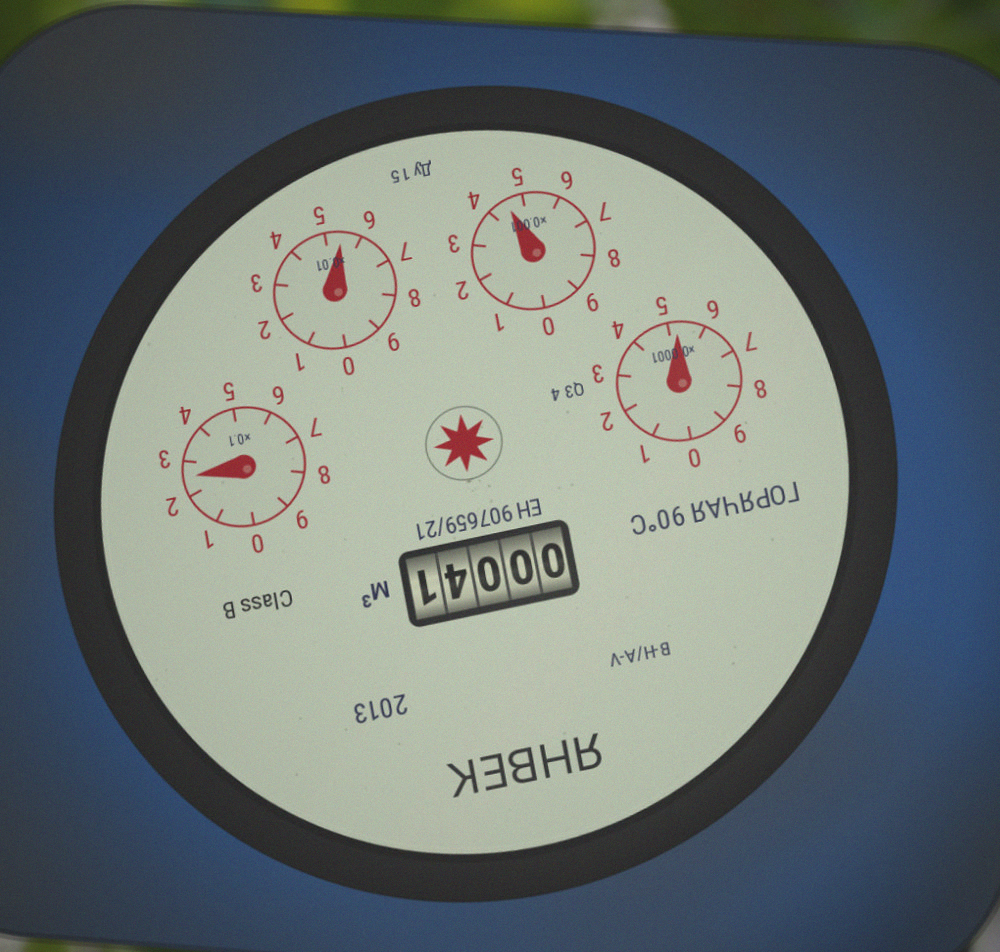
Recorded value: 41.2545,m³
